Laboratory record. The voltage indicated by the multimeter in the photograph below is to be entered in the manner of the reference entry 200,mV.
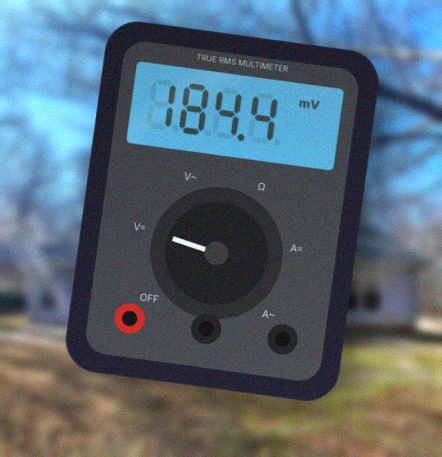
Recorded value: 184.4,mV
